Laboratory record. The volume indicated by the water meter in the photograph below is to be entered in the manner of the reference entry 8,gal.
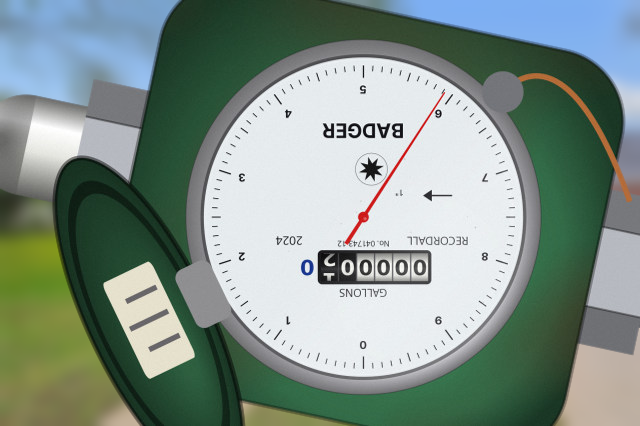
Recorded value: 15.9,gal
